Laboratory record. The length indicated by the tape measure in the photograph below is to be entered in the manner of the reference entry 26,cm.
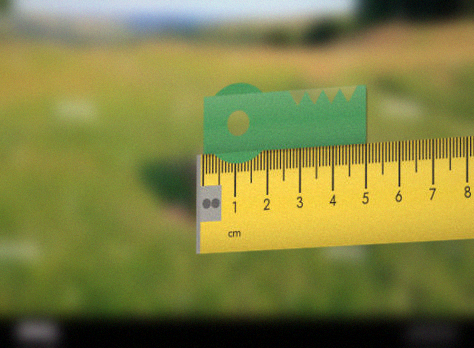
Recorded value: 5,cm
